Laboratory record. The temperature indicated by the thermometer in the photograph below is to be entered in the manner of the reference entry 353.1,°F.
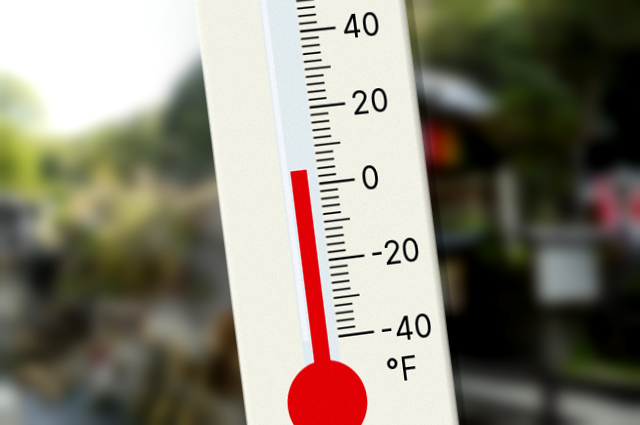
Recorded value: 4,°F
